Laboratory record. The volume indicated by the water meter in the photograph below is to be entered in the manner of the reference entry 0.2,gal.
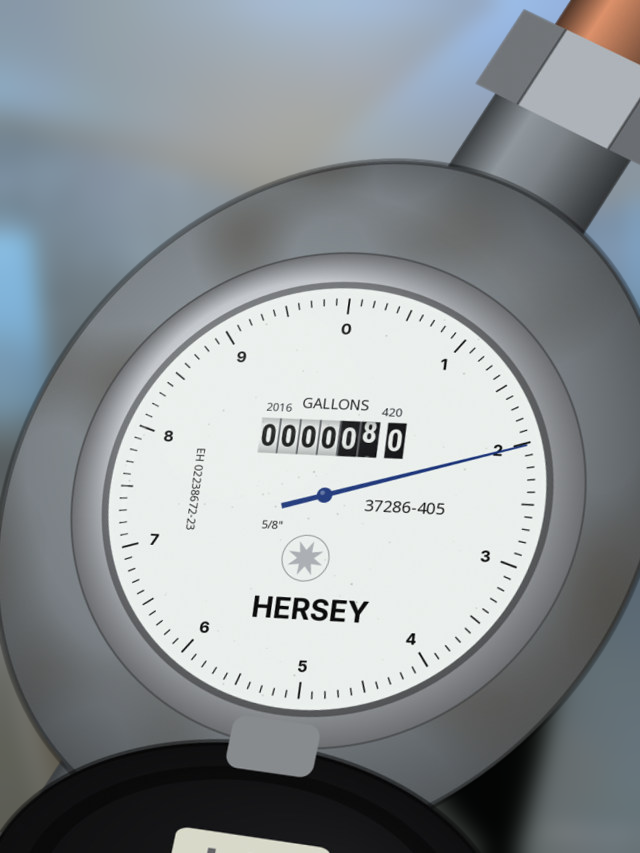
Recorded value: 82.0,gal
